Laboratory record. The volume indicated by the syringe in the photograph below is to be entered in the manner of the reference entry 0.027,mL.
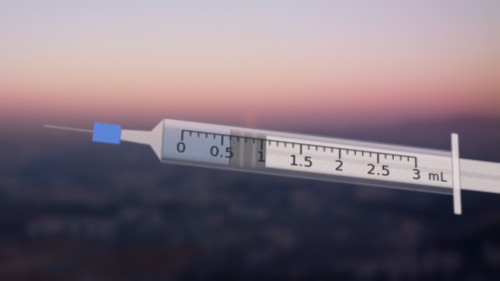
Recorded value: 0.6,mL
